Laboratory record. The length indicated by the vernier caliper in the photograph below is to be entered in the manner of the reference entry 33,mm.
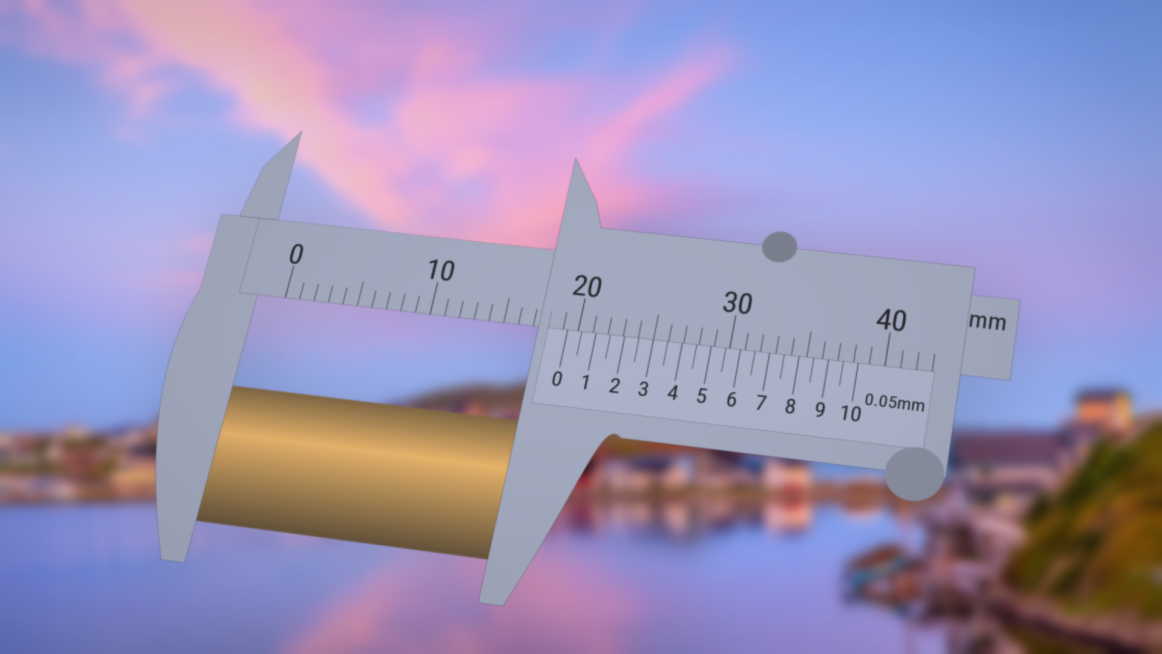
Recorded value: 19.3,mm
